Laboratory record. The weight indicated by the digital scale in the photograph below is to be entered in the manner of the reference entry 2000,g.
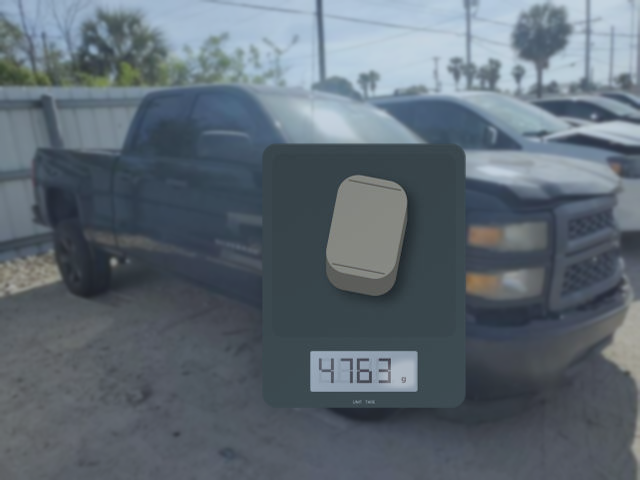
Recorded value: 4763,g
